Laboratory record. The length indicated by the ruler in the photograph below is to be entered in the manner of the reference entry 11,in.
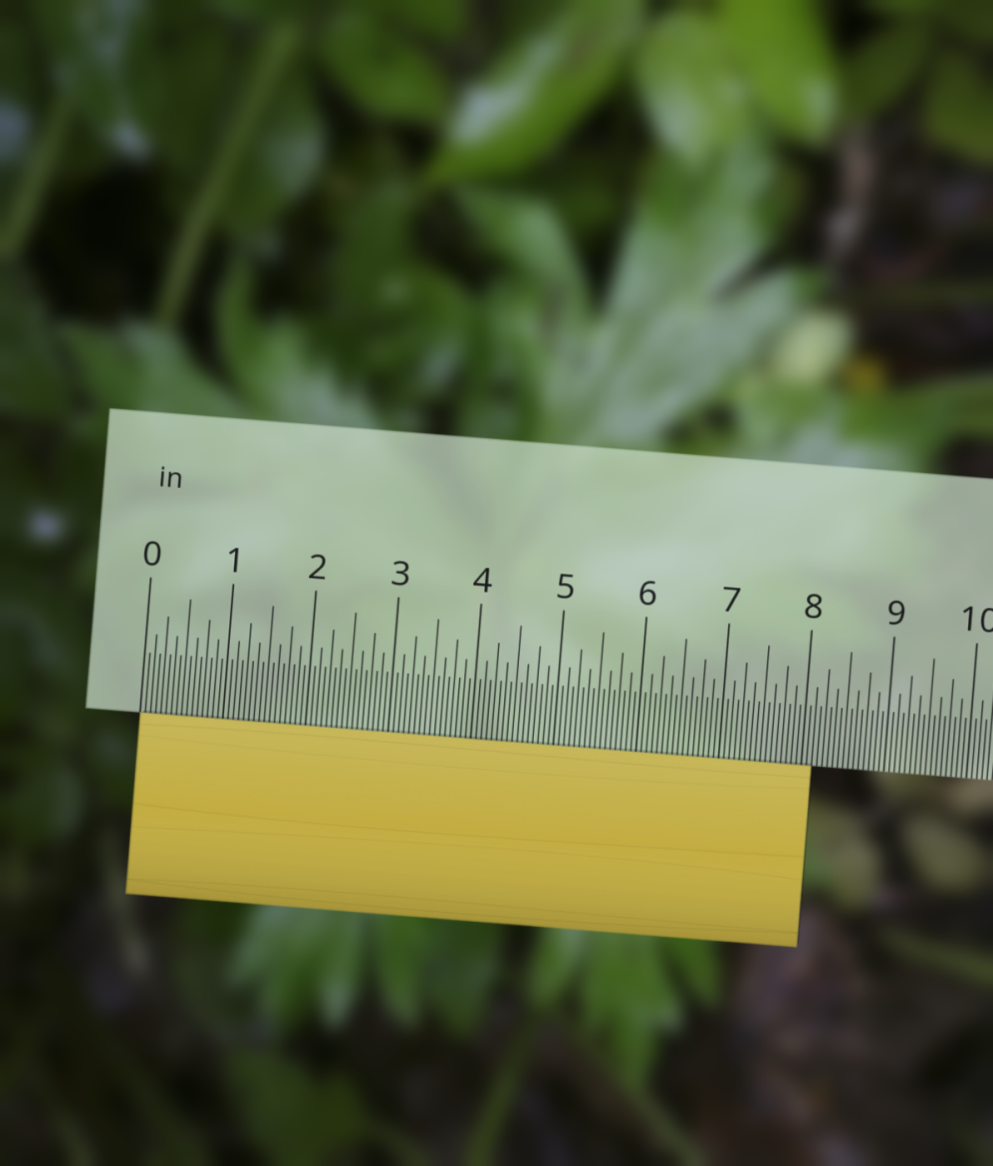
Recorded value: 8.125,in
